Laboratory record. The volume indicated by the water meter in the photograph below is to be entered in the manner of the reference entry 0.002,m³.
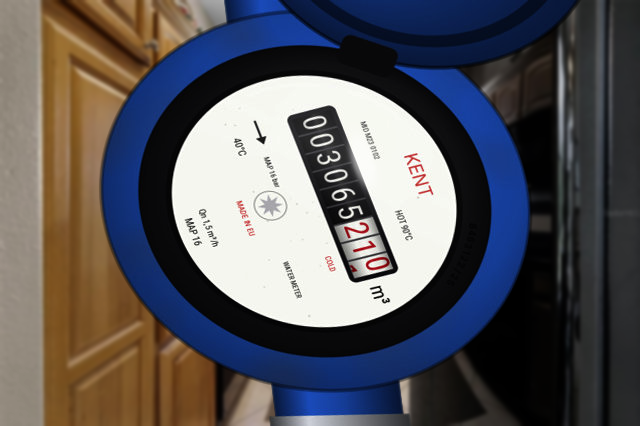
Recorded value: 3065.210,m³
